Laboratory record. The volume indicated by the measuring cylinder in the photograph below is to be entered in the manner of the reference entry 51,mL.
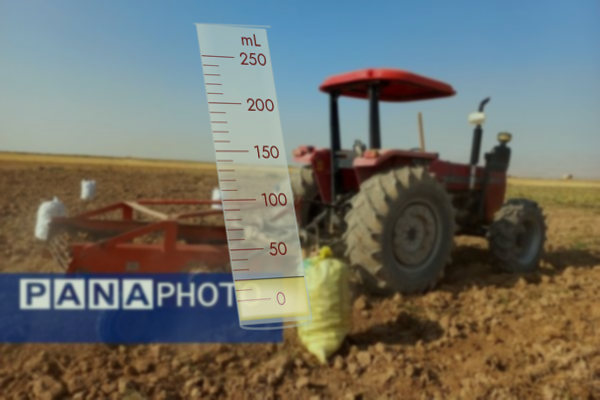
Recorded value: 20,mL
